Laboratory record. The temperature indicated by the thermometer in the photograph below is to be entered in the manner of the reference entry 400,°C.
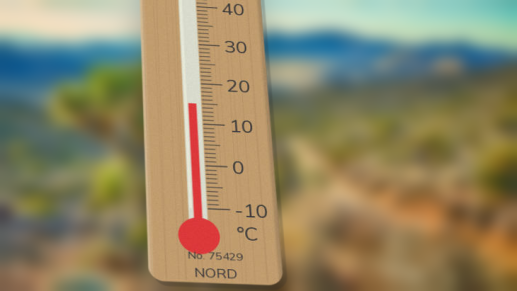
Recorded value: 15,°C
